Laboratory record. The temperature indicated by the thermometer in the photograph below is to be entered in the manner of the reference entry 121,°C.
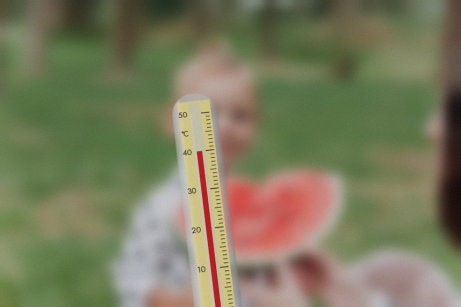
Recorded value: 40,°C
